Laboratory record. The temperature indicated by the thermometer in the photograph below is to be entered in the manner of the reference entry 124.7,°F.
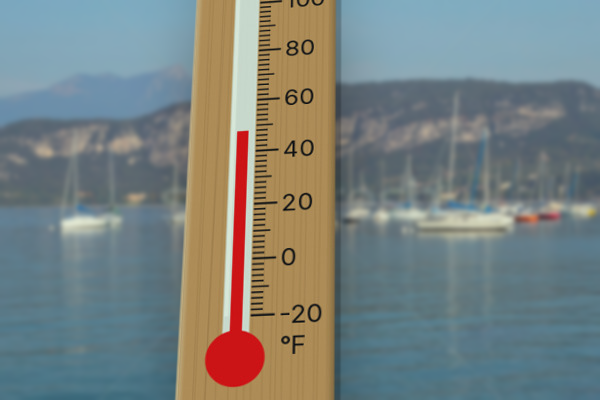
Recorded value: 48,°F
